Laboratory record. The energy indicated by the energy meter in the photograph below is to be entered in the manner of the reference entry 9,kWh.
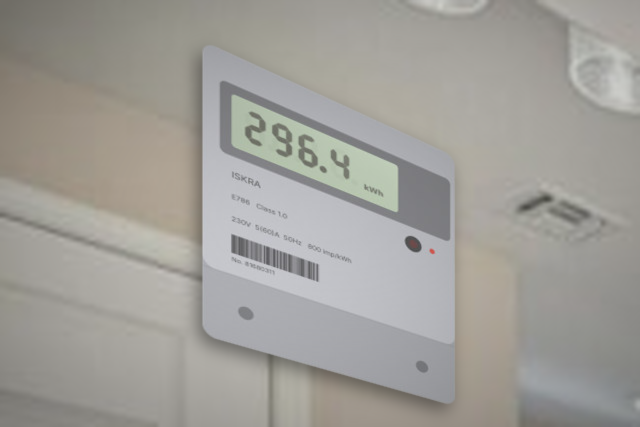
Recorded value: 296.4,kWh
